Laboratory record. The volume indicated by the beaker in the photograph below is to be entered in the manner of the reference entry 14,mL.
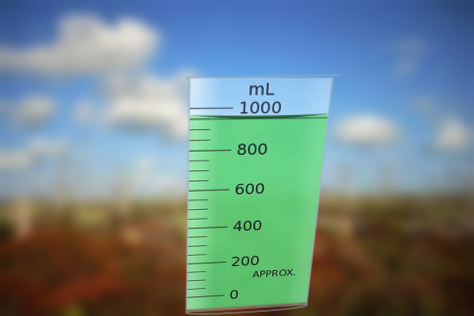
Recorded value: 950,mL
